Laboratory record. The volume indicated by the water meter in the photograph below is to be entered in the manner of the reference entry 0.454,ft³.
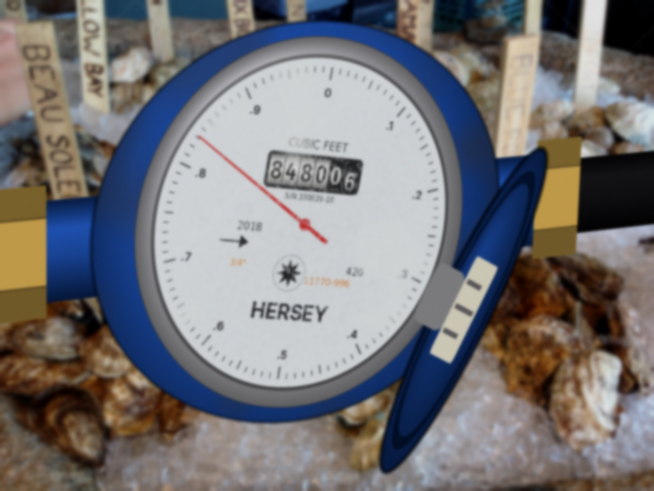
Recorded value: 848005.83,ft³
